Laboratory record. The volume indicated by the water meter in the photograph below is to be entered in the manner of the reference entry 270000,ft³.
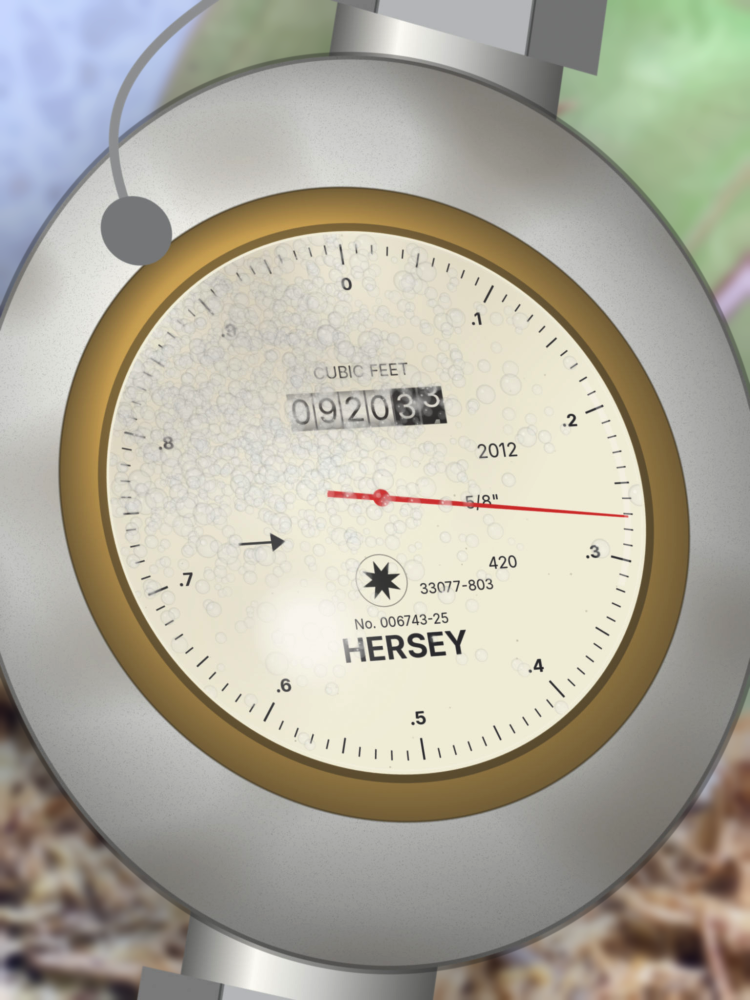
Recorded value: 92033.27,ft³
